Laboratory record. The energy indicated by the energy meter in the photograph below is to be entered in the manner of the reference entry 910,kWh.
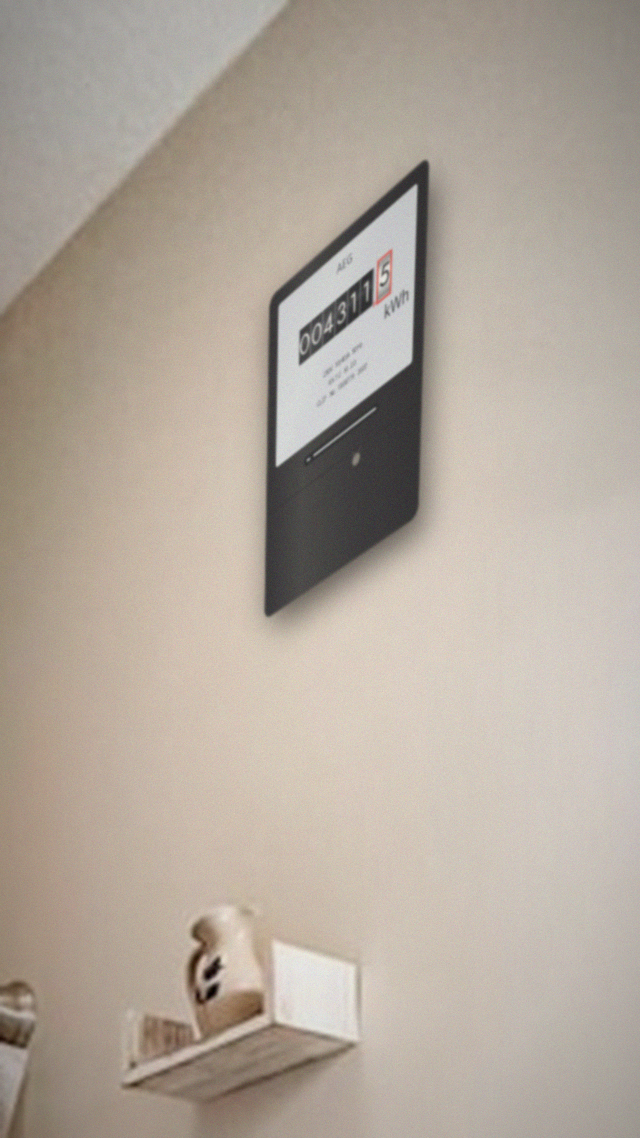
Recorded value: 4311.5,kWh
